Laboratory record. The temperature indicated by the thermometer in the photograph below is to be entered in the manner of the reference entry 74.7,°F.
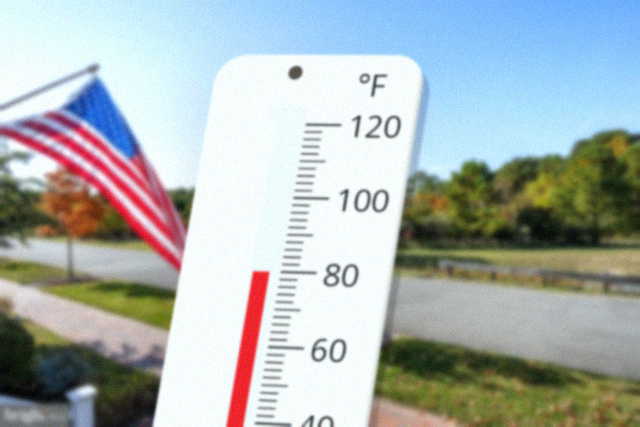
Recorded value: 80,°F
